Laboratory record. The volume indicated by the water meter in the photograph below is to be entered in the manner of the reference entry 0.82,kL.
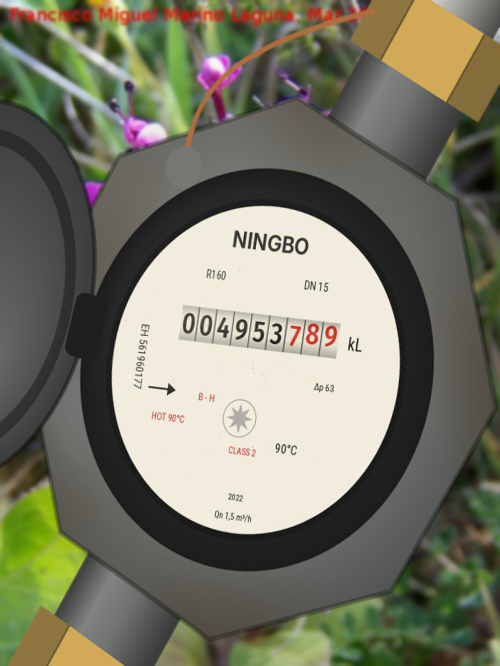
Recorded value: 4953.789,kL
